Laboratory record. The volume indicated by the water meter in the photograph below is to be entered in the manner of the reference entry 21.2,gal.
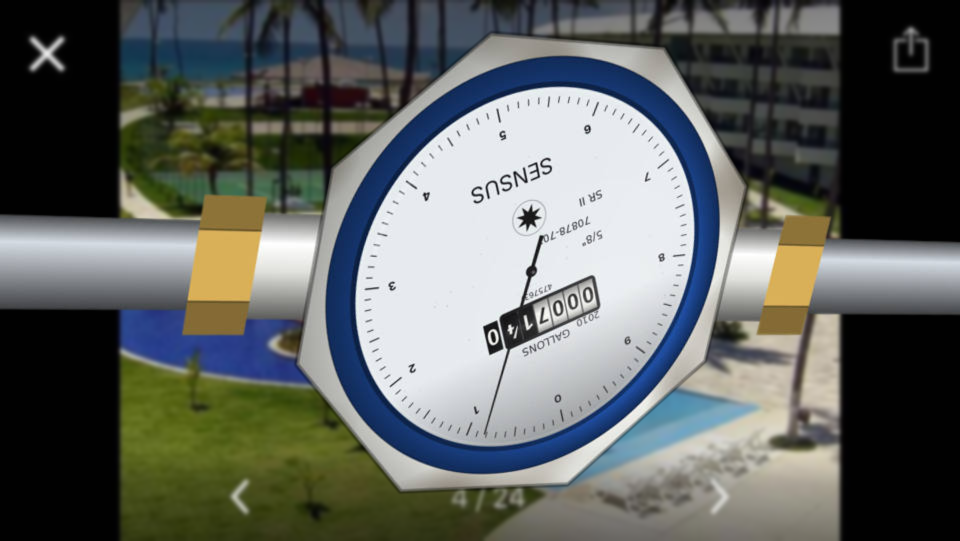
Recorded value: 7140.8,gal
